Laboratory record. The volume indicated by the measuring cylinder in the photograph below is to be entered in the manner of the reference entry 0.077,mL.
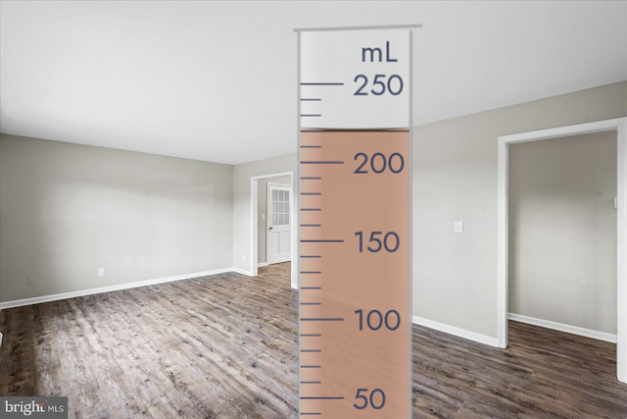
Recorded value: 220,mL
